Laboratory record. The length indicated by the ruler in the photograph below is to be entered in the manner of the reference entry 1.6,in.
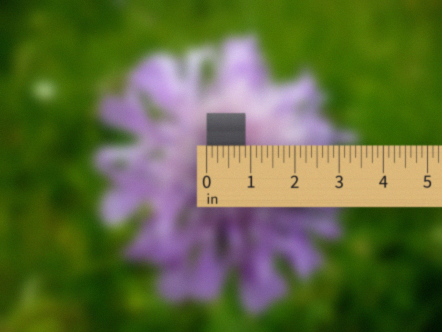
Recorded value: 0.875,in
